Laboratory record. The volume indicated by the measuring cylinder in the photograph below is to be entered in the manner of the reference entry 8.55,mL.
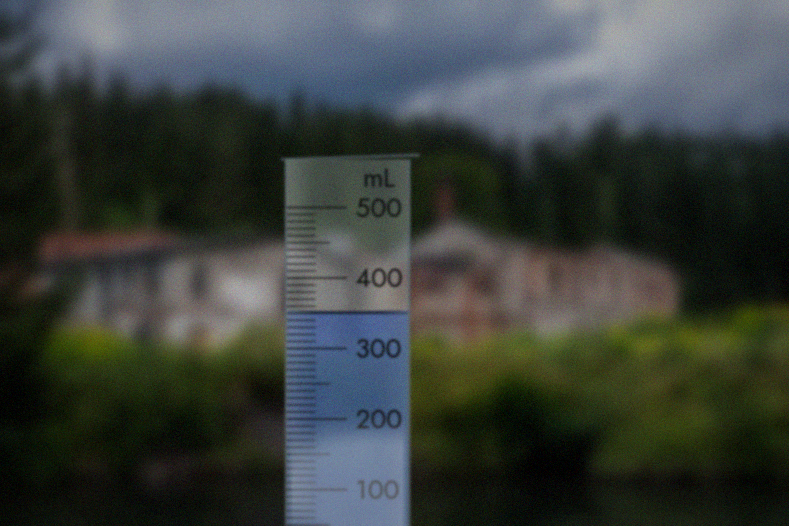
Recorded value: 350,mL
